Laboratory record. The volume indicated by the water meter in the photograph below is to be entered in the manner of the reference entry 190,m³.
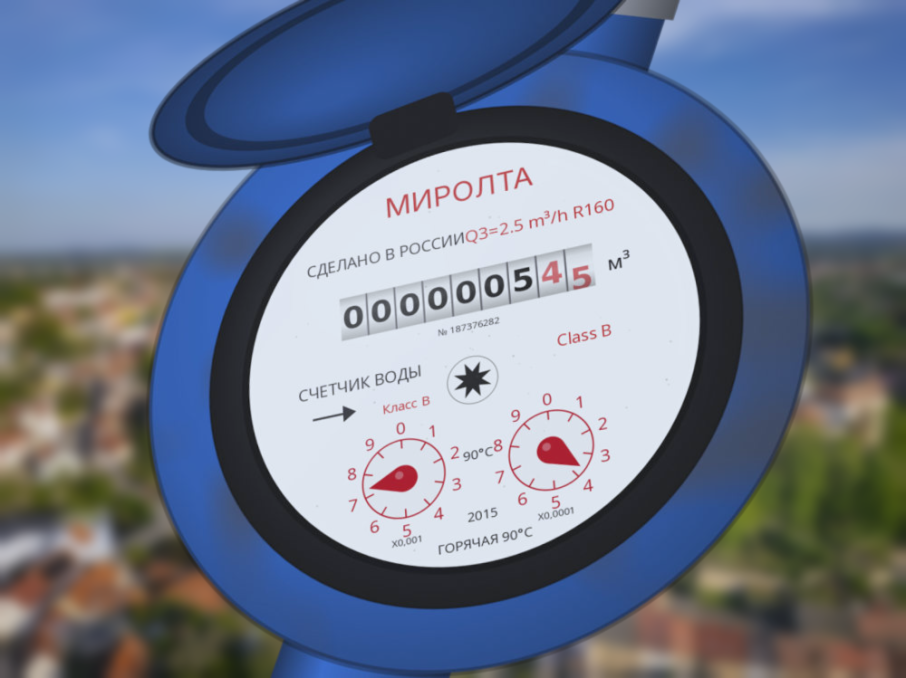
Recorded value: 5.4473,m³
